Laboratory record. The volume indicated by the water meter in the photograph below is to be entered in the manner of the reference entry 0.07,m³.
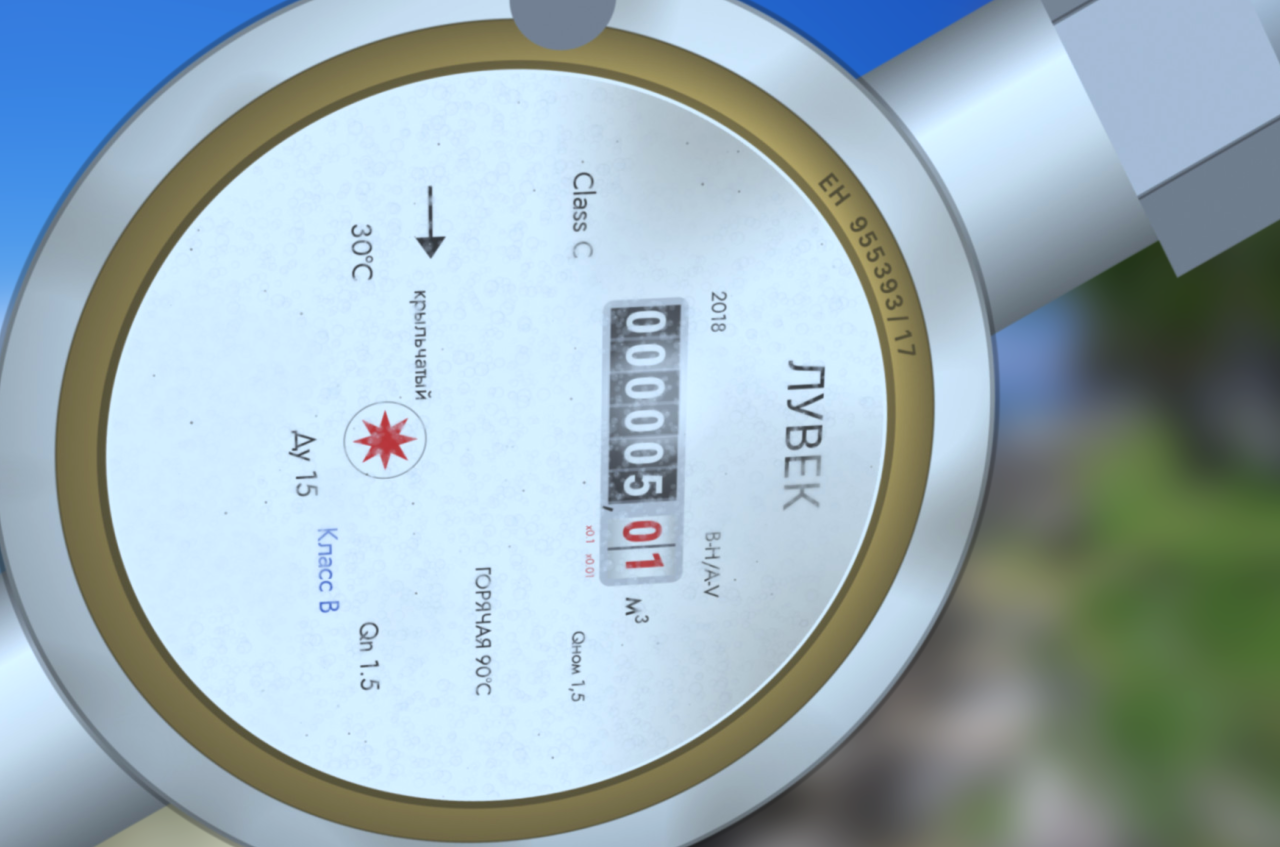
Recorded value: 5.01,m³
